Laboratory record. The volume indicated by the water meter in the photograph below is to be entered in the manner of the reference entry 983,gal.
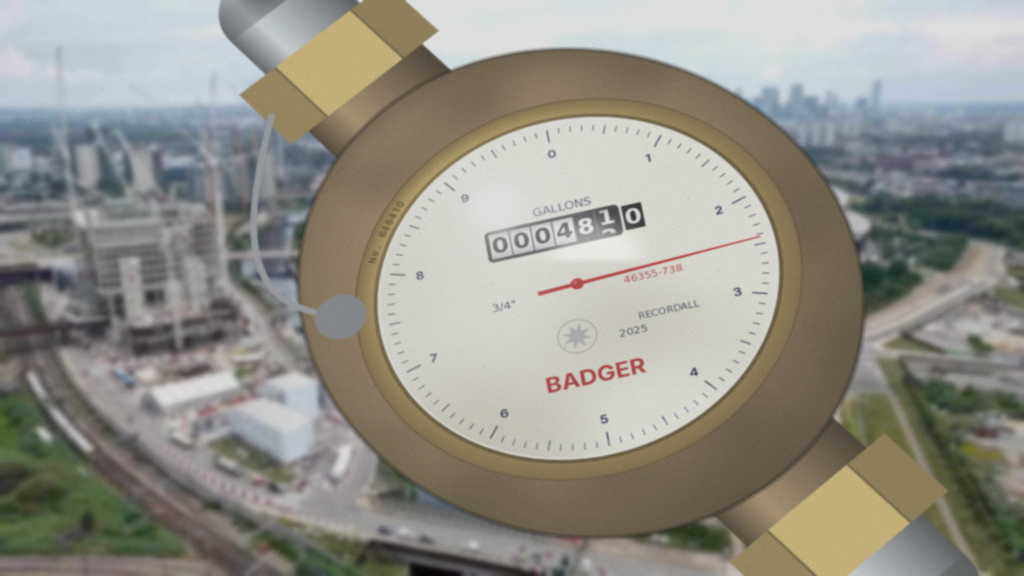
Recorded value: 4812.4,gal
